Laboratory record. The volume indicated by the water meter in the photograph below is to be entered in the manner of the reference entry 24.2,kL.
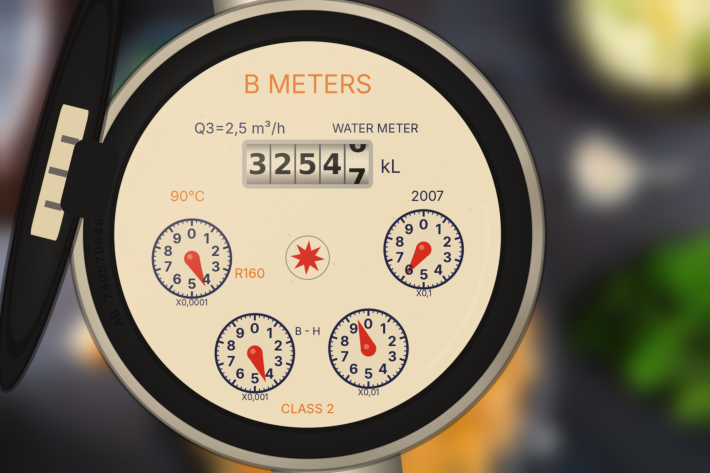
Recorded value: 32546.5944,kL
